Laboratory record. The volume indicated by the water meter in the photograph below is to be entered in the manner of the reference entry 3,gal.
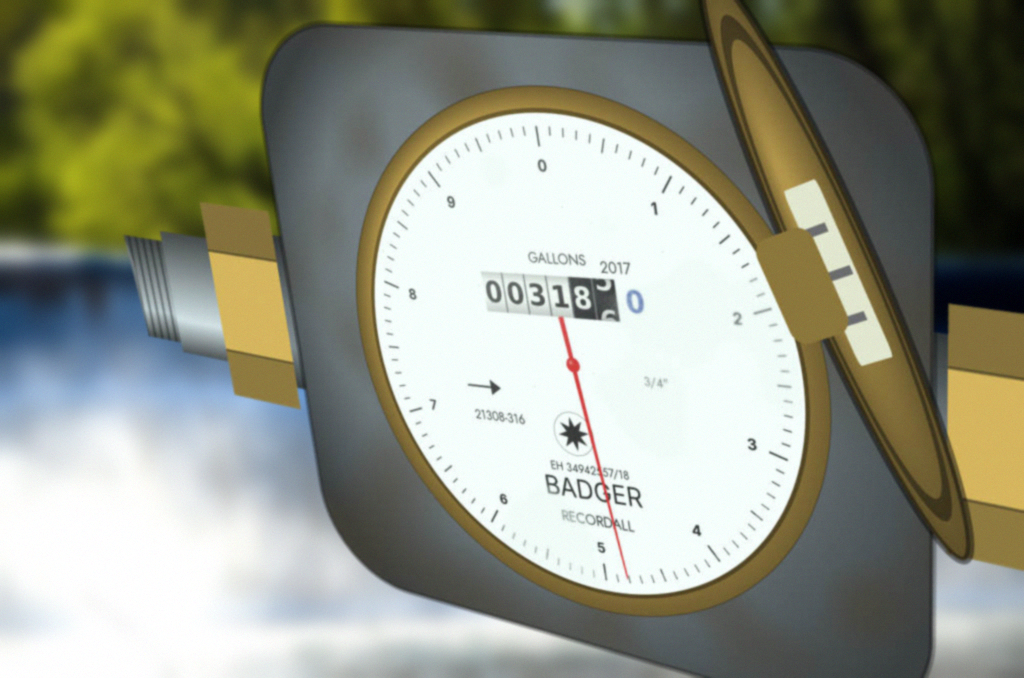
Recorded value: 31854.8,gal
